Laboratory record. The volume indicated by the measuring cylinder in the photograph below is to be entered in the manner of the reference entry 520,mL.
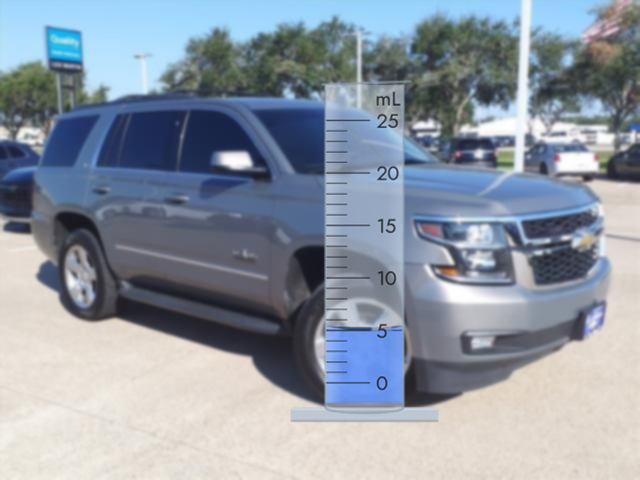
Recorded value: 5,mL
